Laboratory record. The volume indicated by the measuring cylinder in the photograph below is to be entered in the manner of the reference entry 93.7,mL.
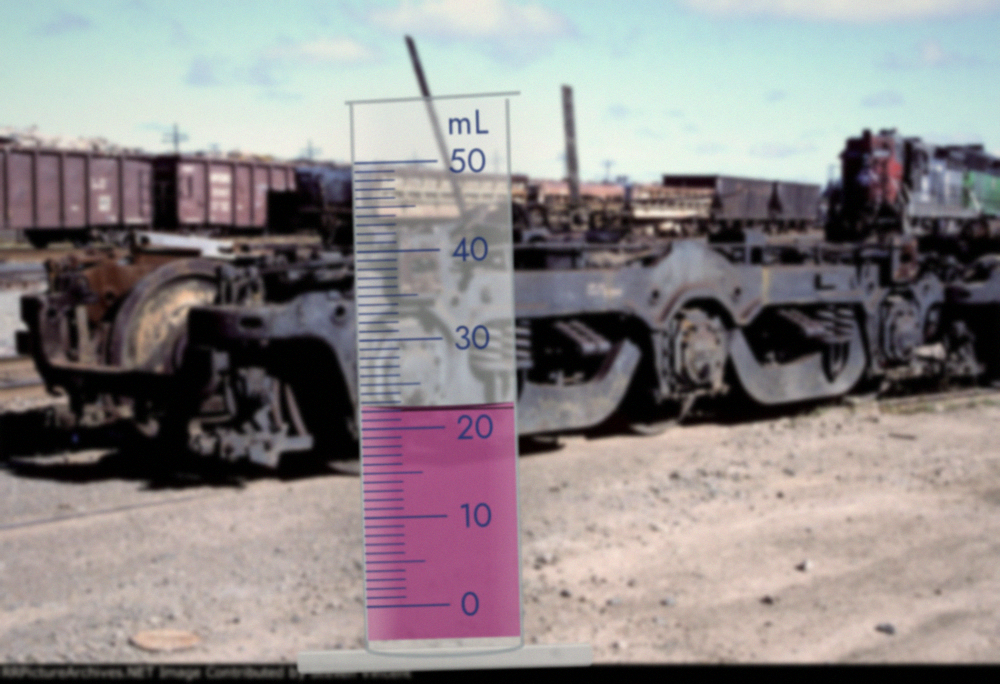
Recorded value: 22,mL
